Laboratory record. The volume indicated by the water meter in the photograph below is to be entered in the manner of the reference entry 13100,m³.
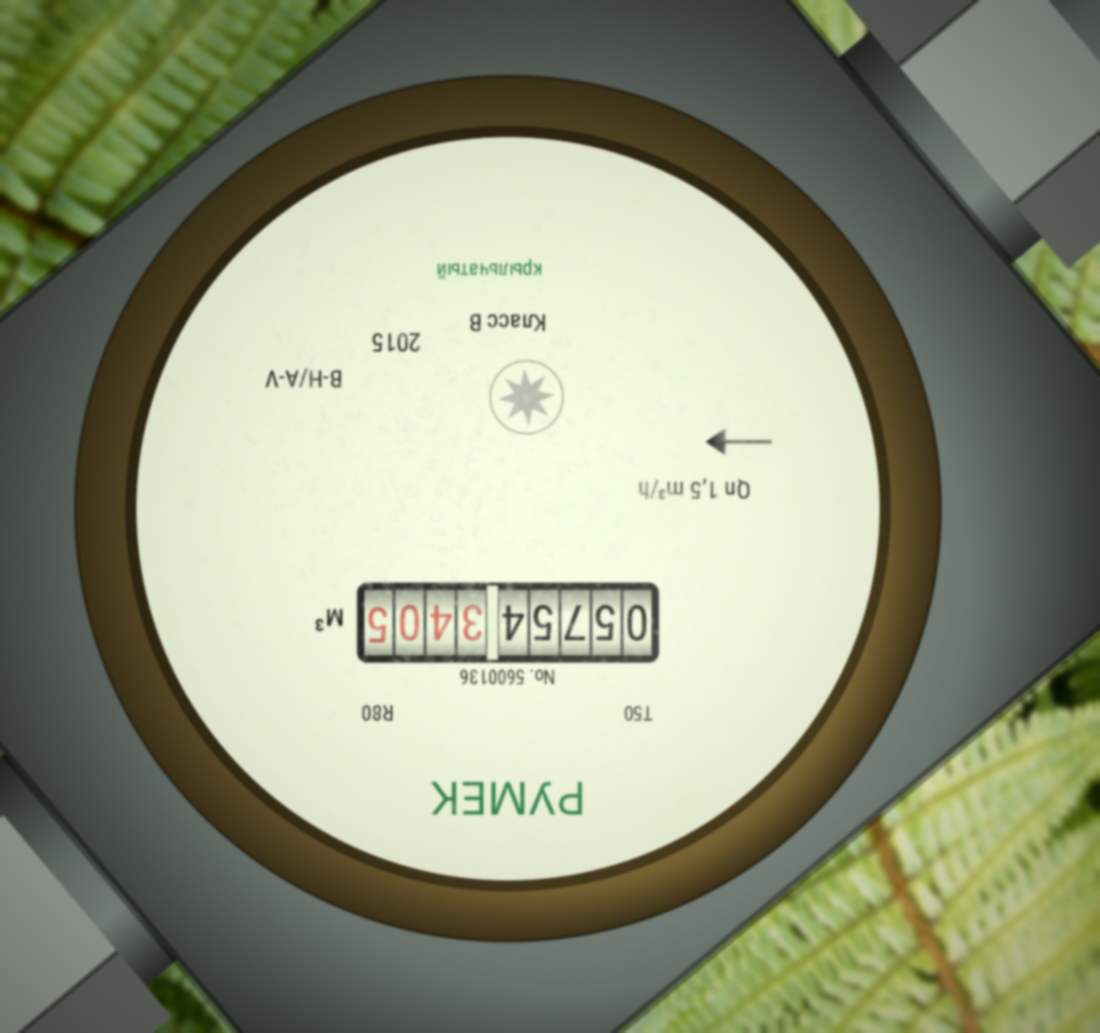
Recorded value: 5754.3405,m³
